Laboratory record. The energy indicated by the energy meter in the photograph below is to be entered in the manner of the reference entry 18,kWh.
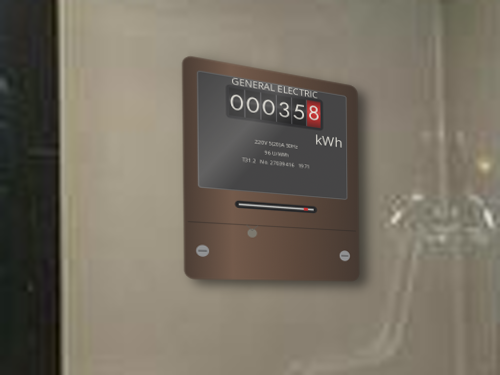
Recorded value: 35.8,kWh
